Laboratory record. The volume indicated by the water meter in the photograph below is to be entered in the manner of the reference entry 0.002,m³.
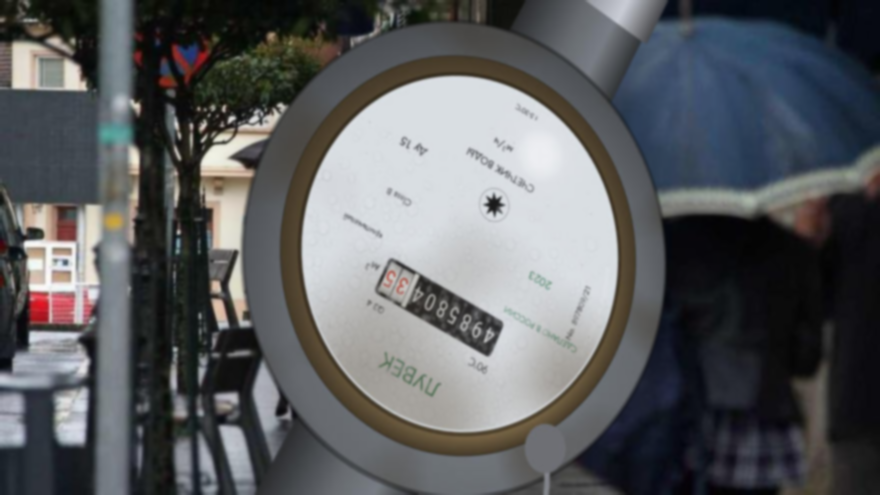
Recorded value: 4985804.35,m³
